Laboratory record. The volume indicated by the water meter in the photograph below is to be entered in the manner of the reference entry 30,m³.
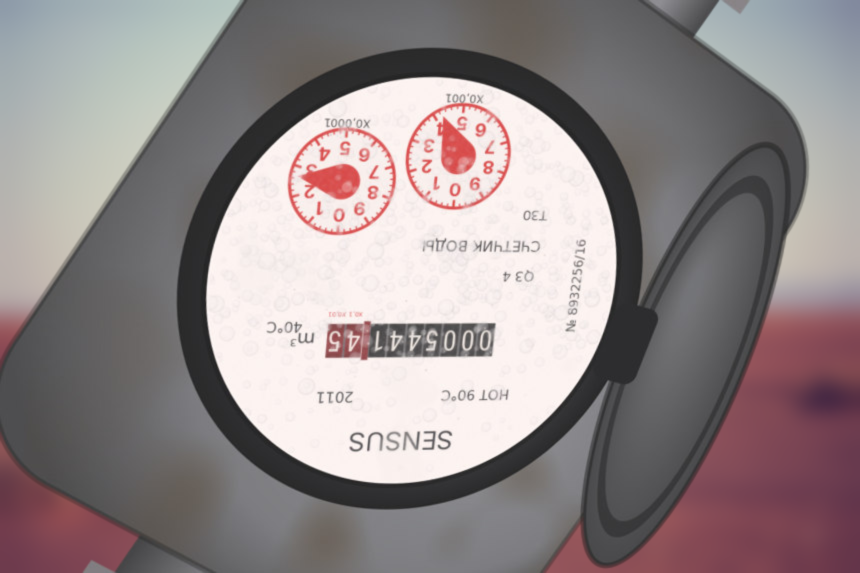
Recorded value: 5441.4542,m³
